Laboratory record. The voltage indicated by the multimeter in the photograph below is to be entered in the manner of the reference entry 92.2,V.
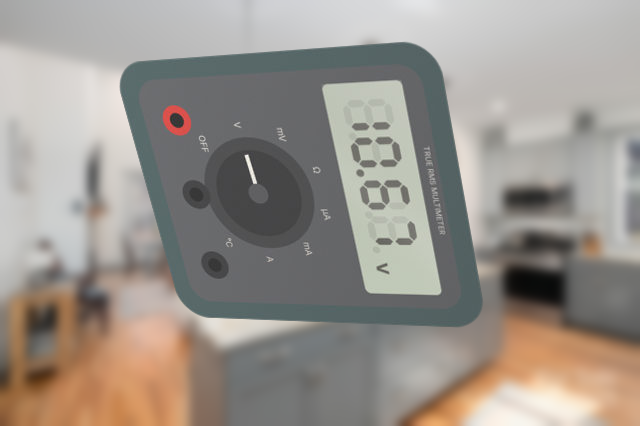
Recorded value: 10.67,V
